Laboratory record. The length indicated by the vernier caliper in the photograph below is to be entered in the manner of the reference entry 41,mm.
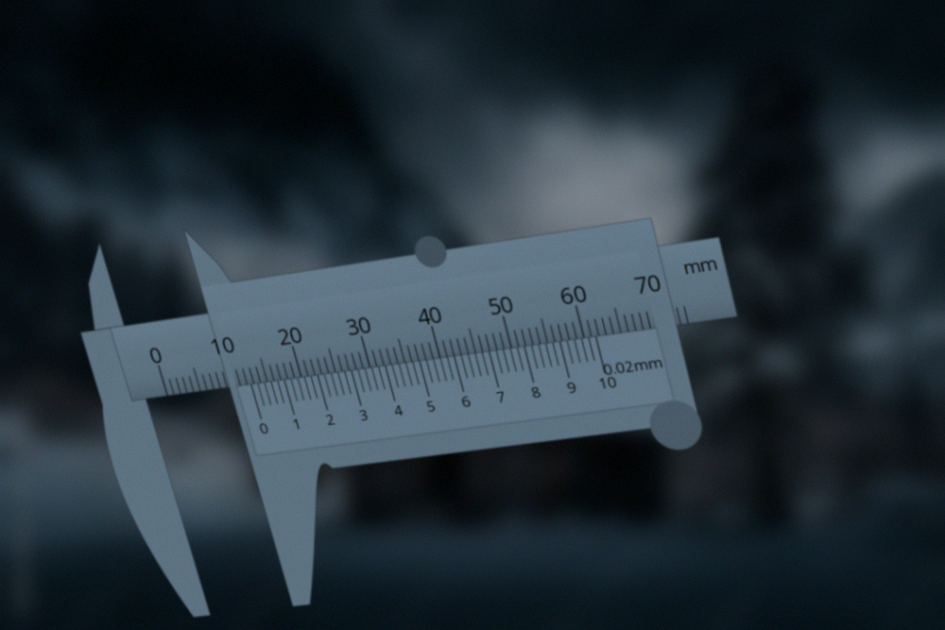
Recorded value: 12.6,mm
